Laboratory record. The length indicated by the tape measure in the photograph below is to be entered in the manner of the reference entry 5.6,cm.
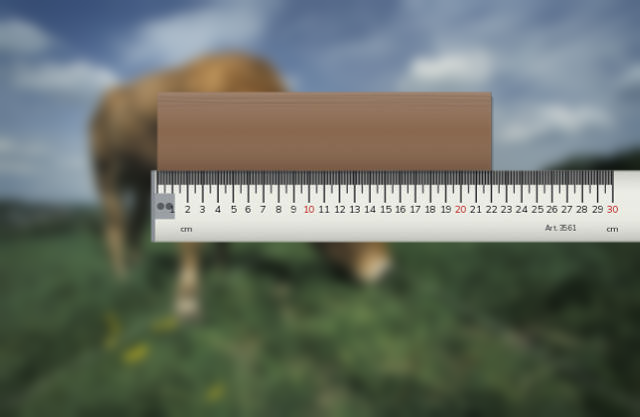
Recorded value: 22,cm
